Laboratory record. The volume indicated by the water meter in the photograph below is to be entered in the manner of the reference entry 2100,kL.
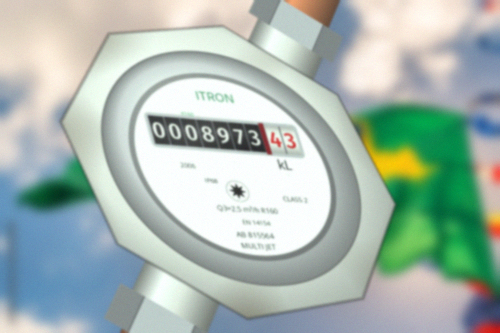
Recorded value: 8973.43,kL
